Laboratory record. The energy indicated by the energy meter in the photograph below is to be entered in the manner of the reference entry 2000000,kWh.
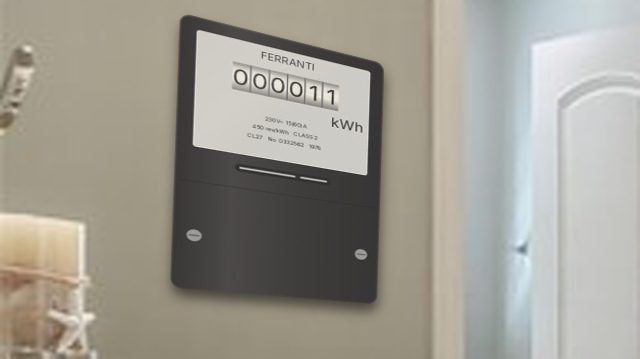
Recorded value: 11,kWh
